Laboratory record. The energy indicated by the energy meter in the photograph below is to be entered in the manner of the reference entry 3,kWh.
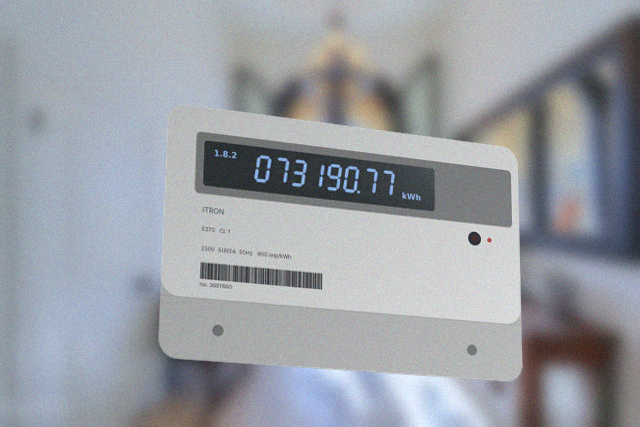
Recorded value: 73190.77,kWh
